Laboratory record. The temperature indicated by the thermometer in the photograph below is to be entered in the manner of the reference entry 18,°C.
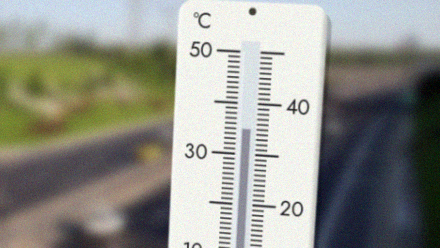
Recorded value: 35,°C
